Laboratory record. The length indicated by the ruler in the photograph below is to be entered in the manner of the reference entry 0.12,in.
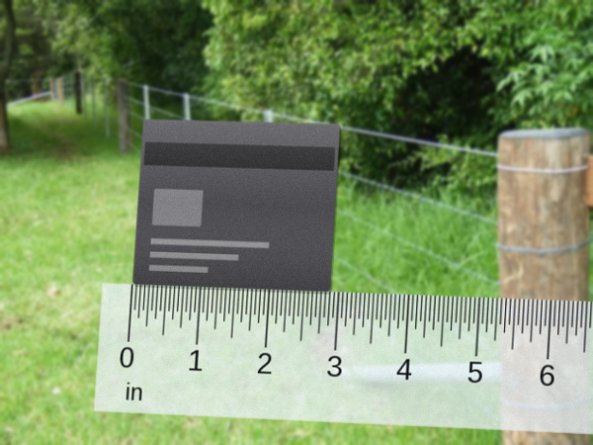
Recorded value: 2.875,in
